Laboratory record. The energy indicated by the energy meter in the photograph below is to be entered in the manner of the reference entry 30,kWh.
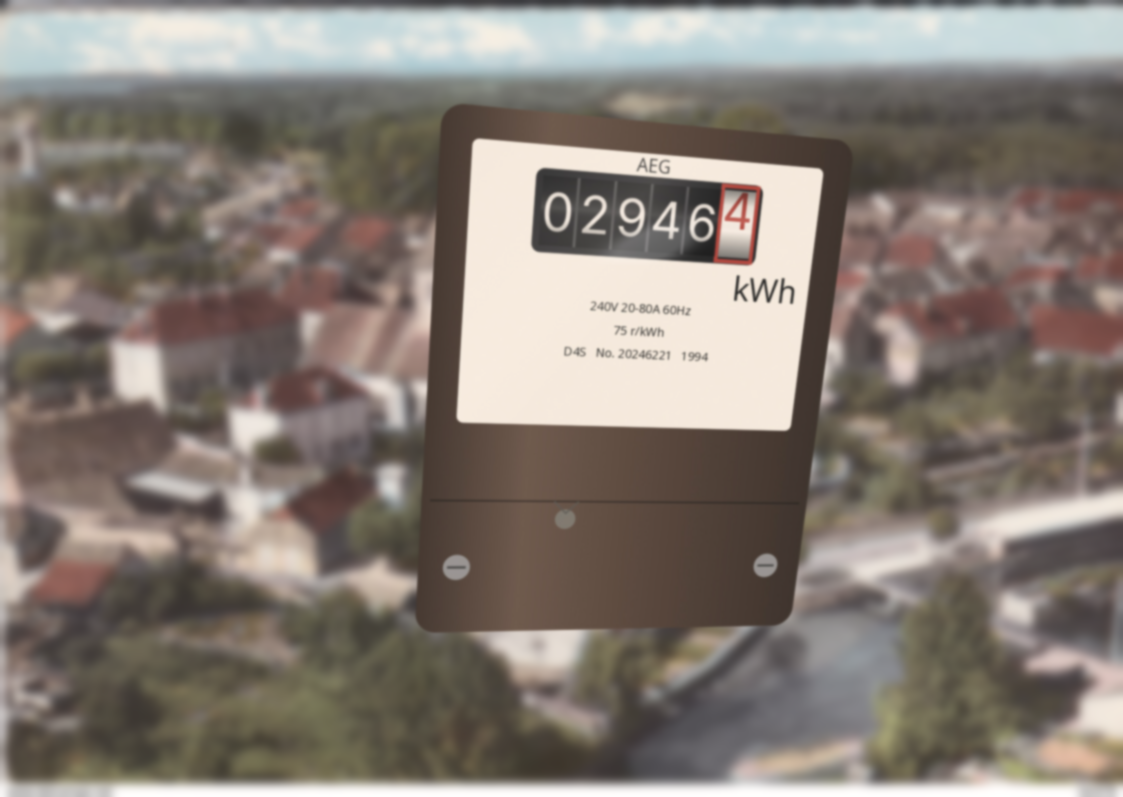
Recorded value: 2946.4,kWh
